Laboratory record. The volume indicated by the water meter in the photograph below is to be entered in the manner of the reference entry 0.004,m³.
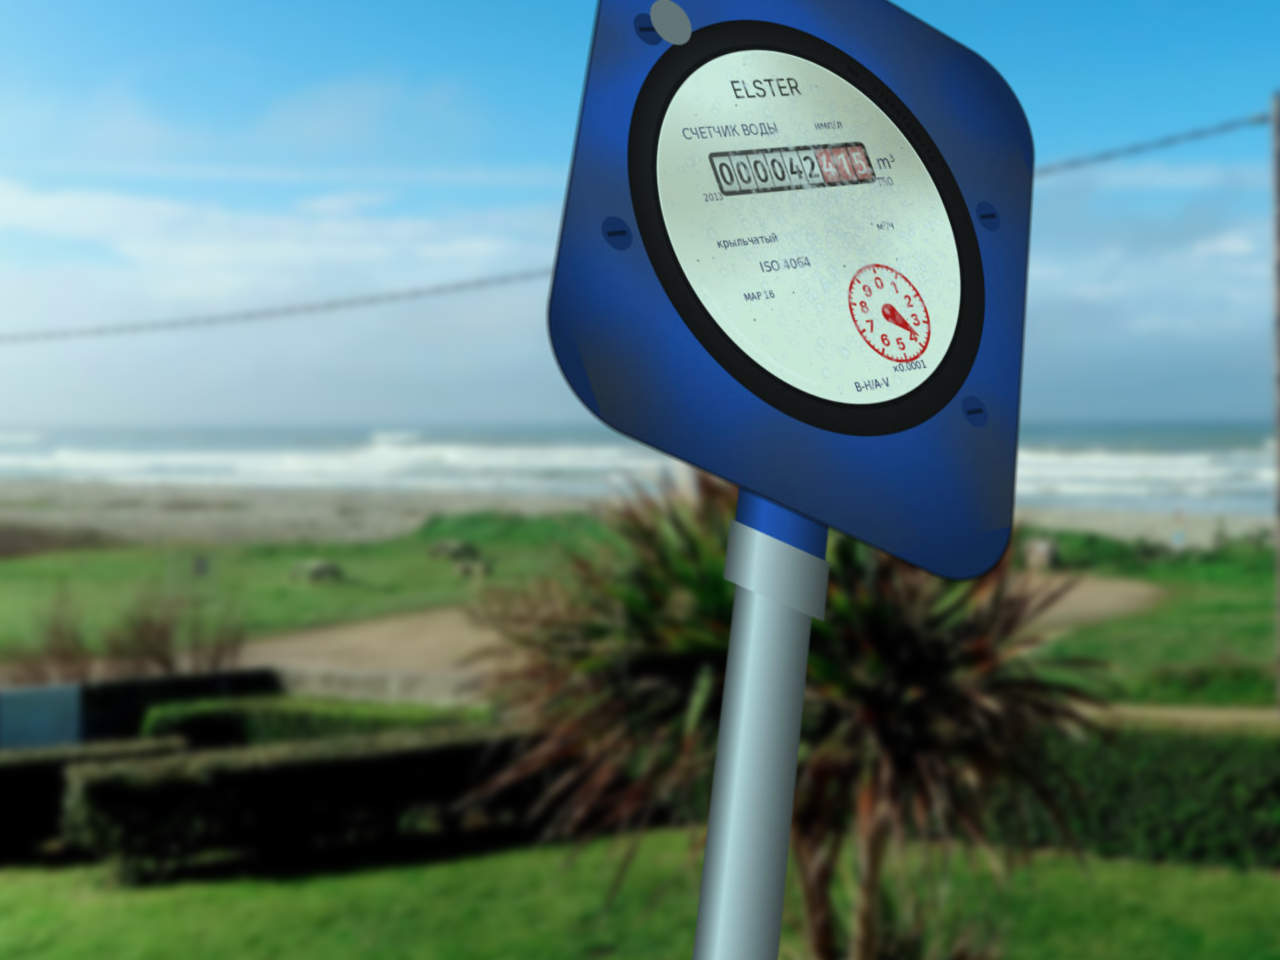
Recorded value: 42.4153,m³
